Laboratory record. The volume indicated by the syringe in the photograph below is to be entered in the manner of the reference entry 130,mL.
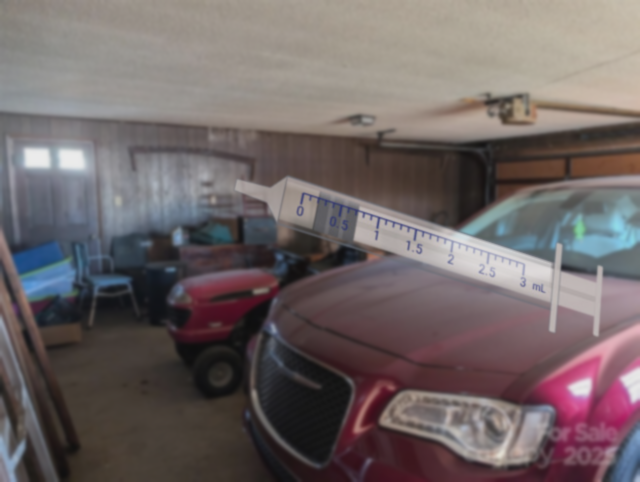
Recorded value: 0.2,mL
